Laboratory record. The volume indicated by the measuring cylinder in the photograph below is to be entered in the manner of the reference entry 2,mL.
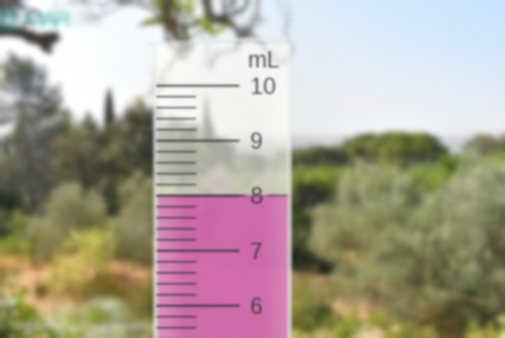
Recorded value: 8,mL
